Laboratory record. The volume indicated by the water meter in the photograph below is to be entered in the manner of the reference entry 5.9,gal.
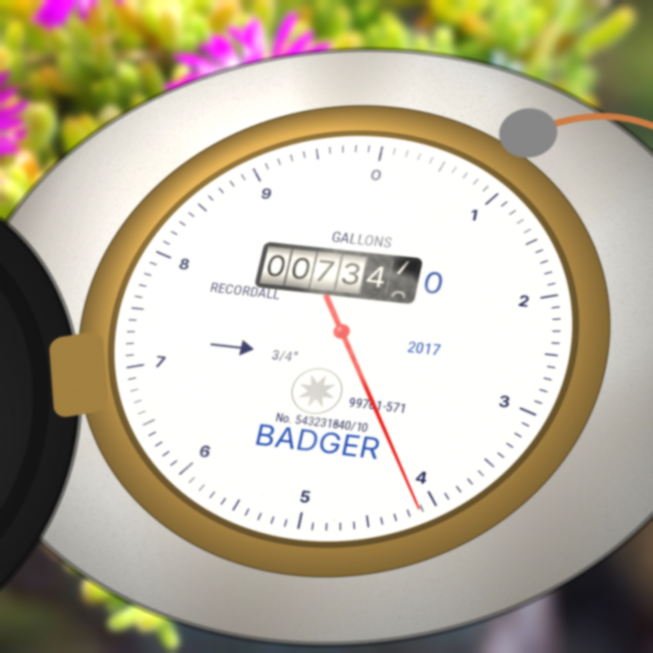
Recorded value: 73474.1,gal
